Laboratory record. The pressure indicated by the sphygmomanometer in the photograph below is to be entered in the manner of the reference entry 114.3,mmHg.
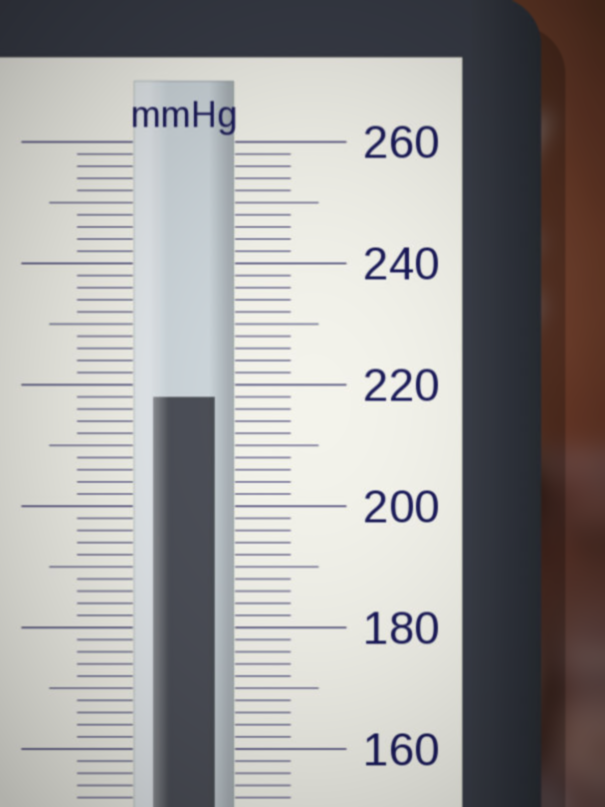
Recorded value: 218,mmHg
